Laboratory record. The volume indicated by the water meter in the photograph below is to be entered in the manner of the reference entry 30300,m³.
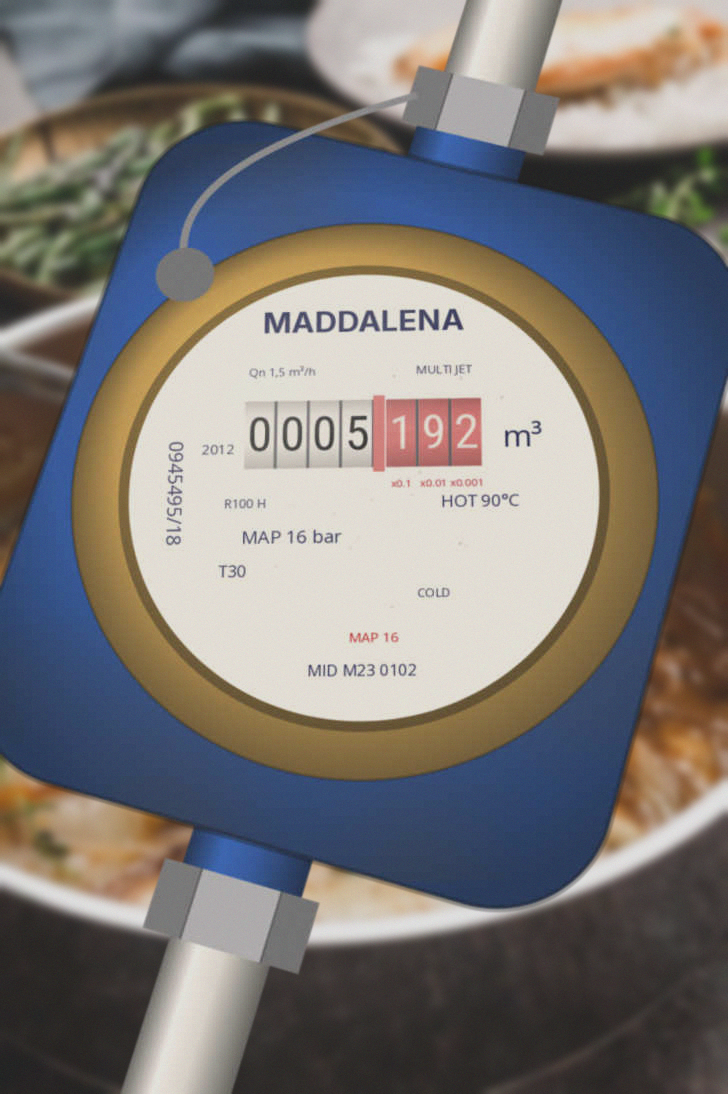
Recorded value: 5.192,m³
